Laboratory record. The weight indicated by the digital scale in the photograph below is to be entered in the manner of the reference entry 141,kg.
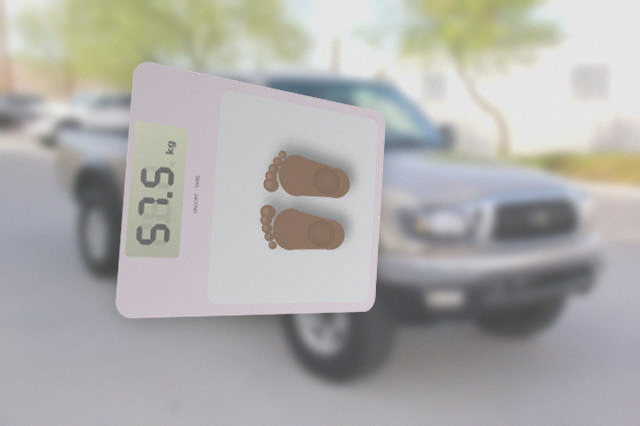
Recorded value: 57.5,kg
